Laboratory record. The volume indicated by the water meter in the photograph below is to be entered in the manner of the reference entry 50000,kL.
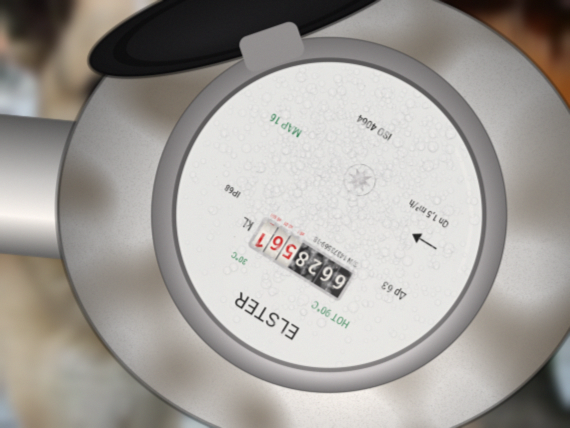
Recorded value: 6628.561,kL
